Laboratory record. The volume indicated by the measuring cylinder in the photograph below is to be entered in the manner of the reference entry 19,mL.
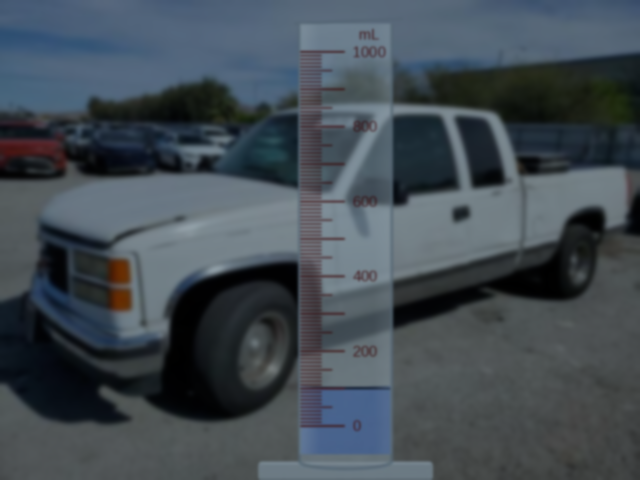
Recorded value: 100,mL
